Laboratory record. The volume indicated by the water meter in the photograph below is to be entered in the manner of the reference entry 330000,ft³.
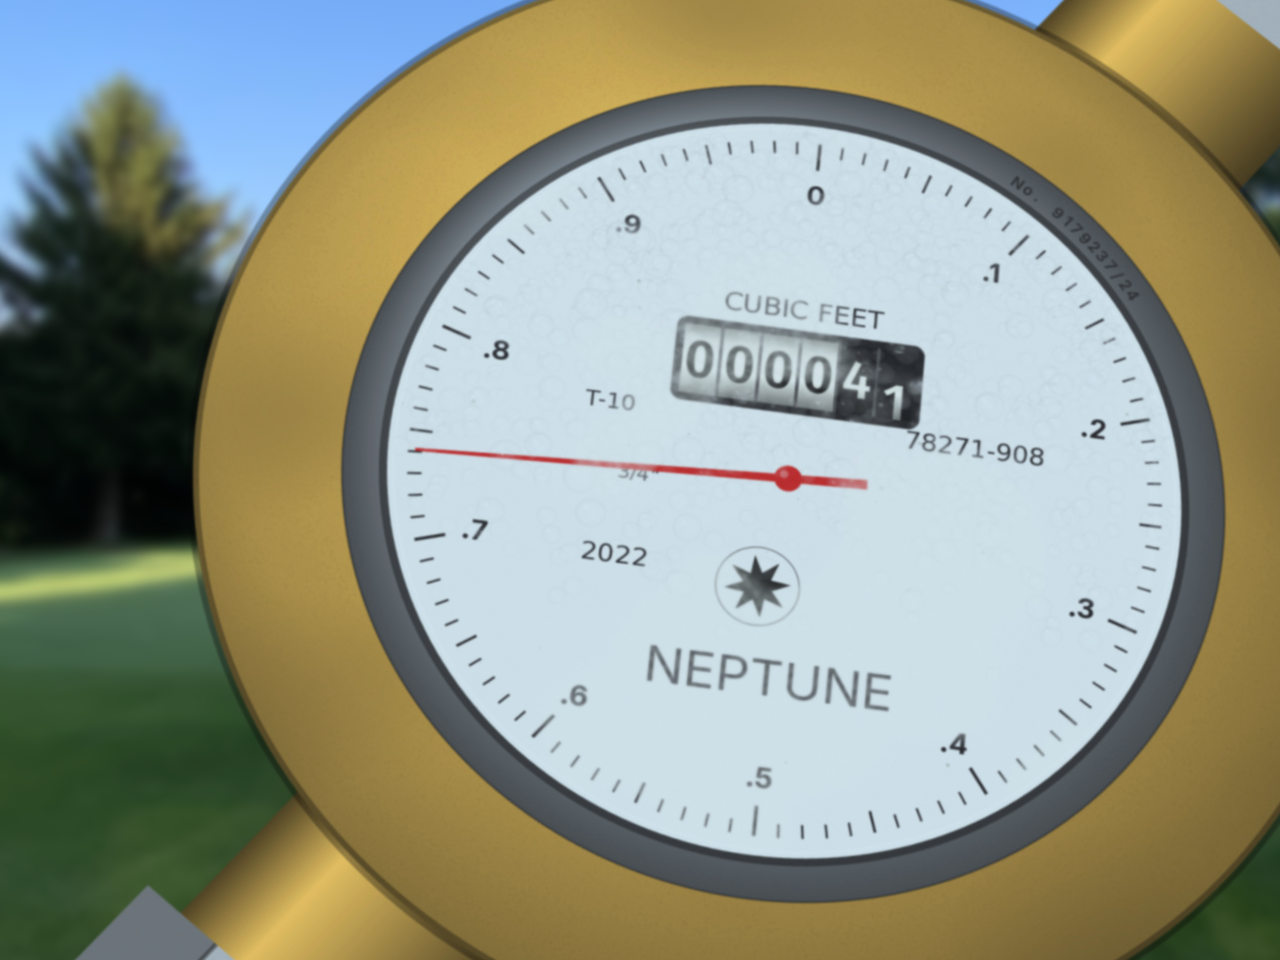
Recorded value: 40.74,ft³
